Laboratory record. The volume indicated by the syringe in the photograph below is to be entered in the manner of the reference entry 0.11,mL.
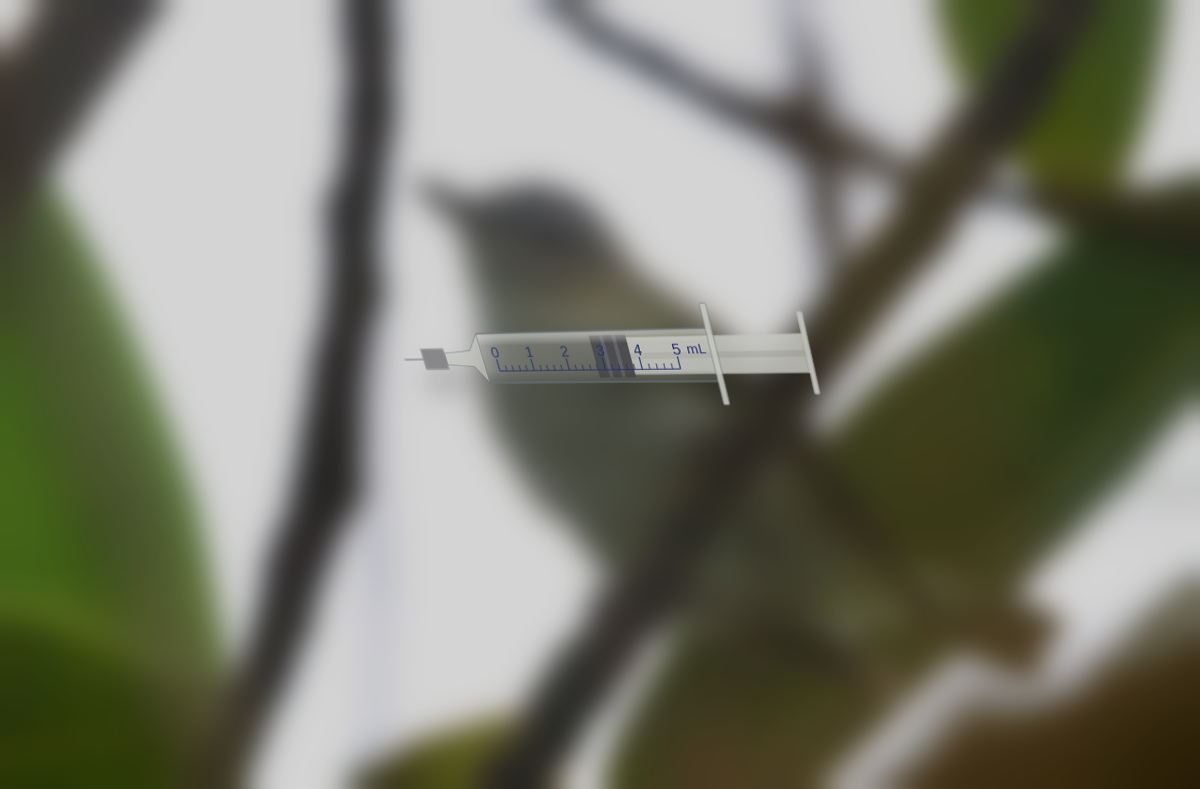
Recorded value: 2.8,mL
